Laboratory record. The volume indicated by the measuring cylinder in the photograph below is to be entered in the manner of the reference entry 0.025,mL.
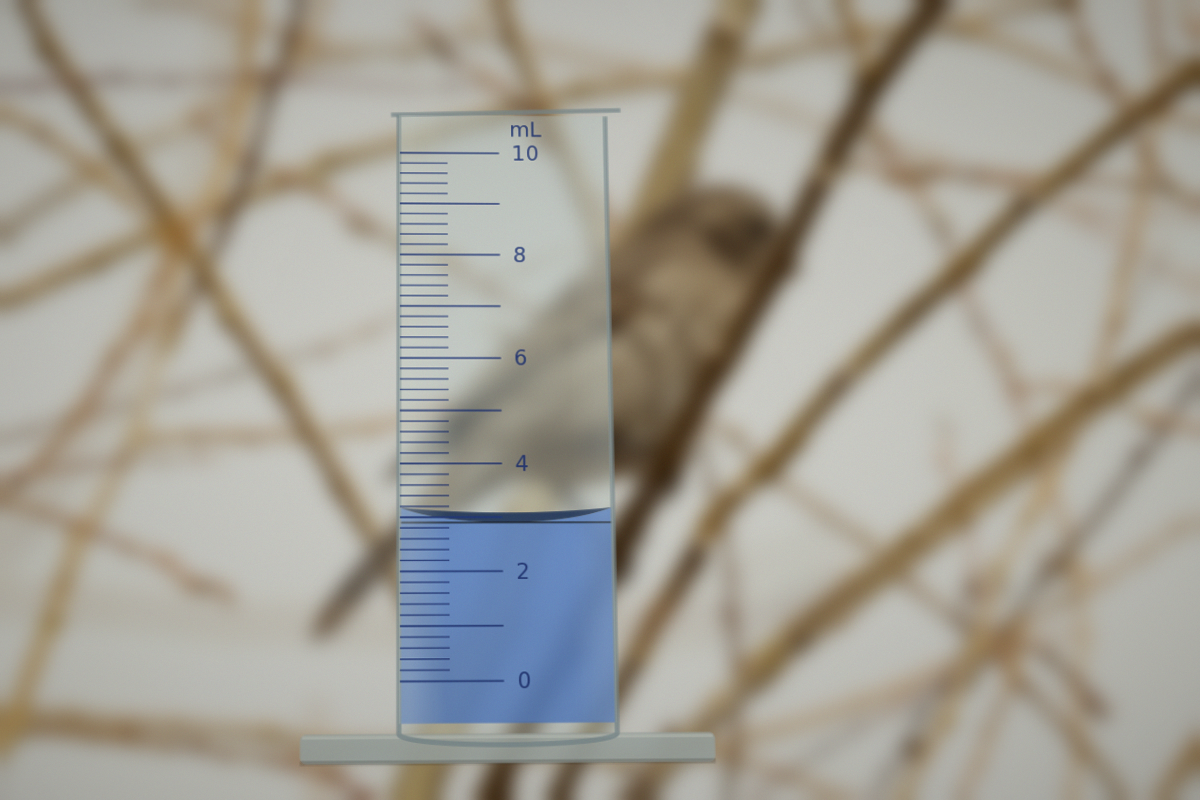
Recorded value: 2.9,mL
